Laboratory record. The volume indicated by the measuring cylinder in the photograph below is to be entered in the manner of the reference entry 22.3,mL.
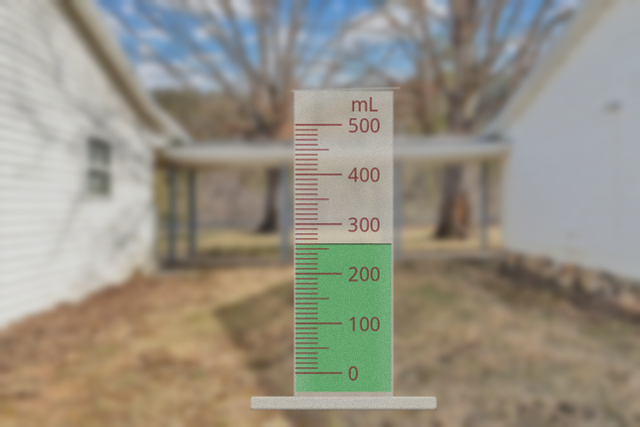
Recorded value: 260,mL
